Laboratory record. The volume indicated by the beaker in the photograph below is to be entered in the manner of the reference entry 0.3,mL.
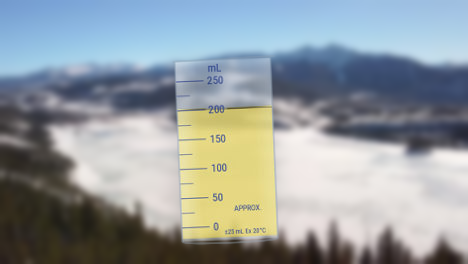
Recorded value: 200,mL
